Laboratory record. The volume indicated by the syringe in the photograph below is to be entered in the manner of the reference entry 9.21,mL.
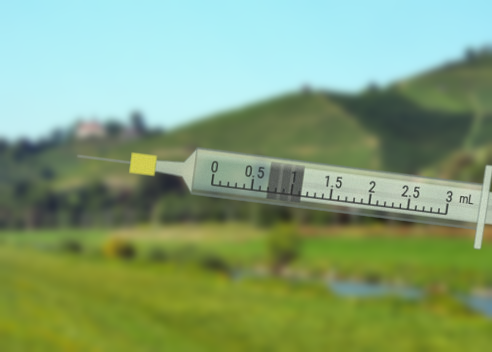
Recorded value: 0.7,mL
